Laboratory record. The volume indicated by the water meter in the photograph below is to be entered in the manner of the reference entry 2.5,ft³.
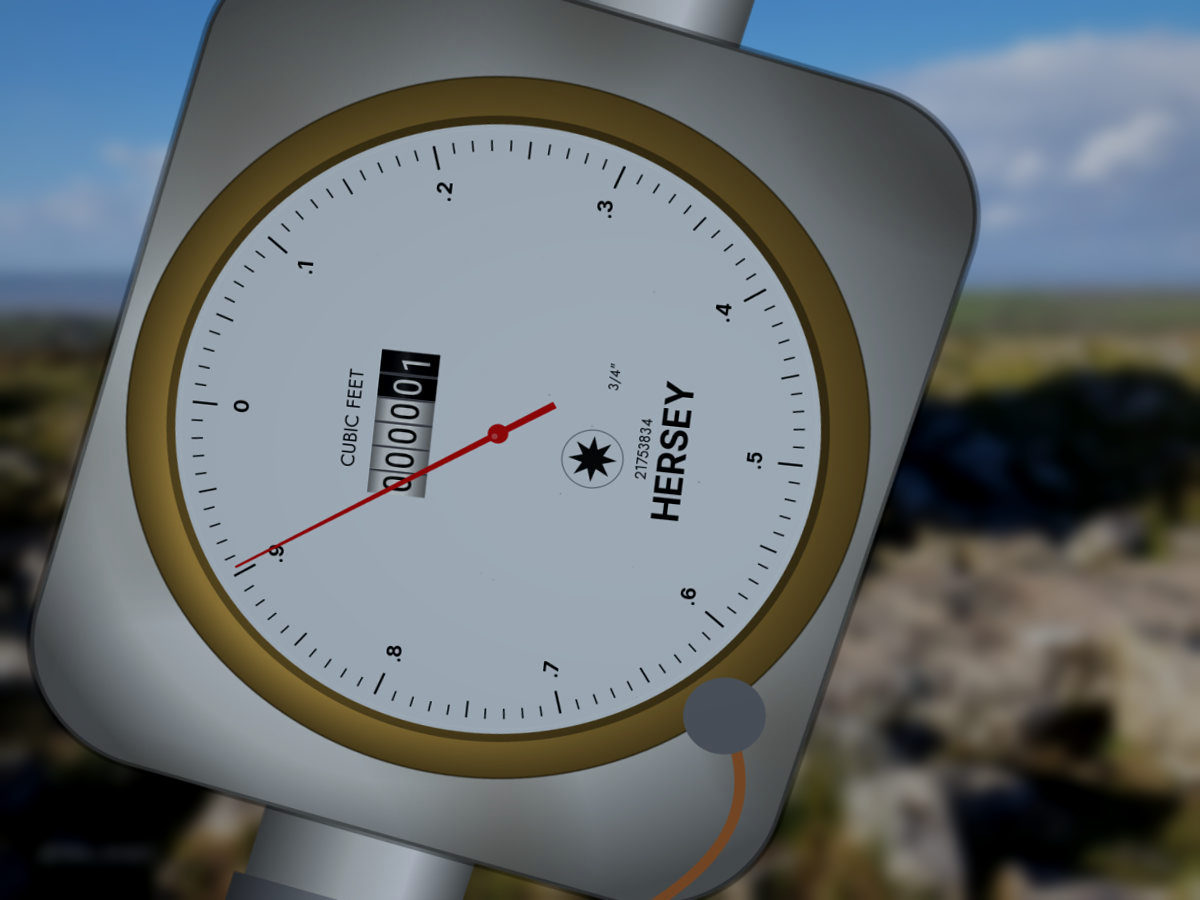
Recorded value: 0.90,ft³
